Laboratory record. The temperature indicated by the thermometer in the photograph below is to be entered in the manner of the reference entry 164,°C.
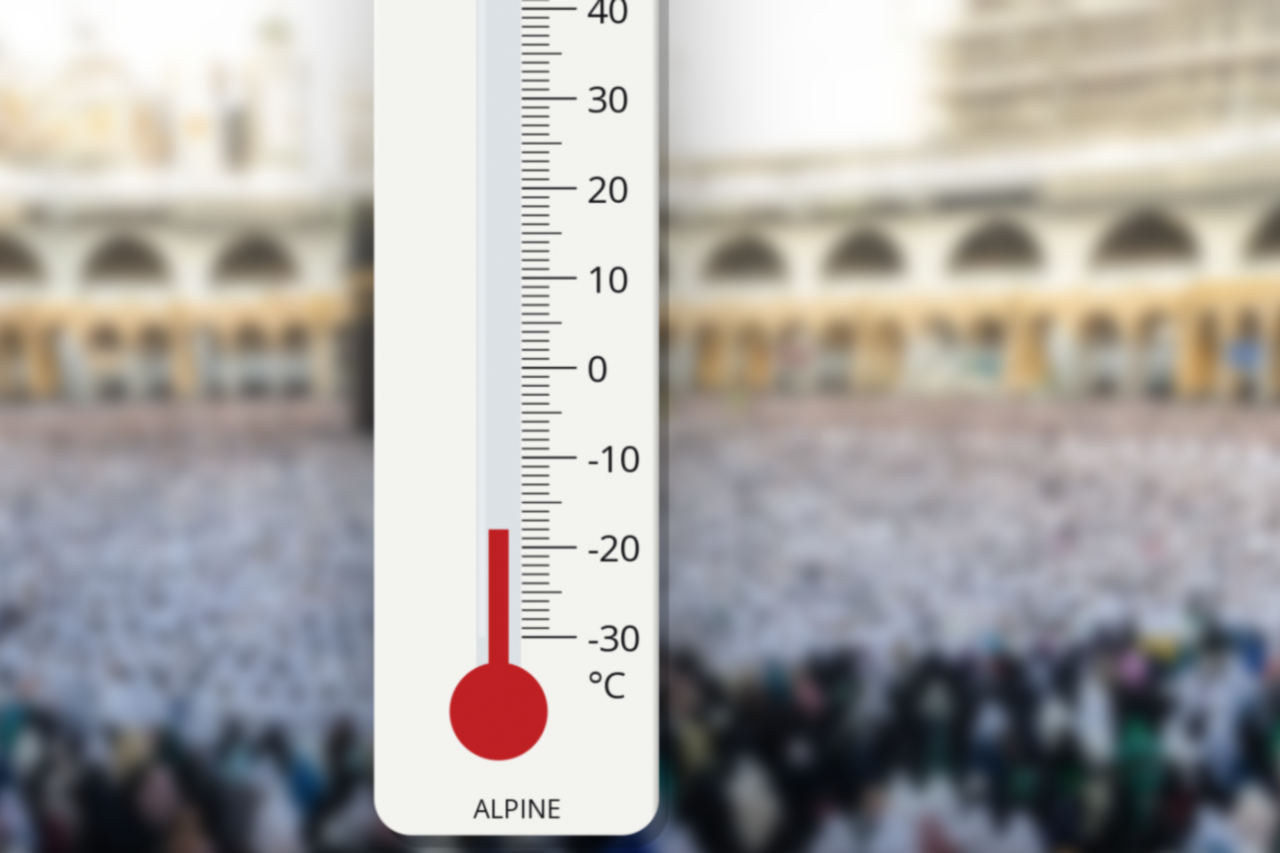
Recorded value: -18,°C
